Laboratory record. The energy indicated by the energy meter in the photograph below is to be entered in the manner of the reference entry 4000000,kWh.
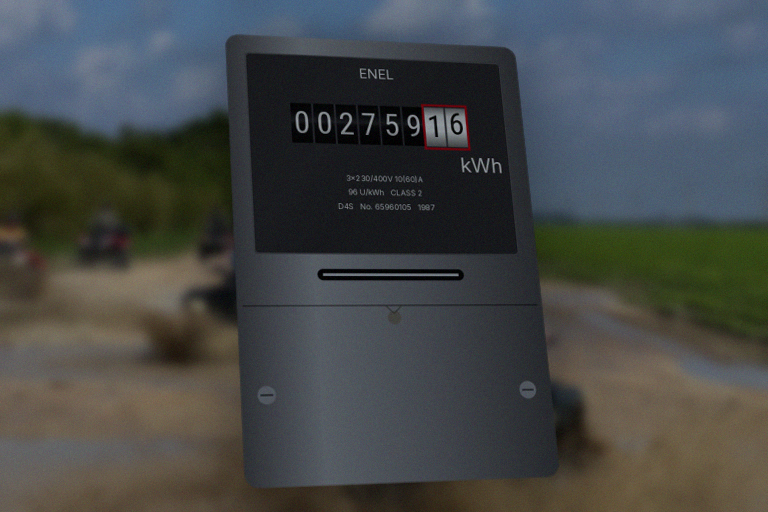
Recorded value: 2759.16,kWh
